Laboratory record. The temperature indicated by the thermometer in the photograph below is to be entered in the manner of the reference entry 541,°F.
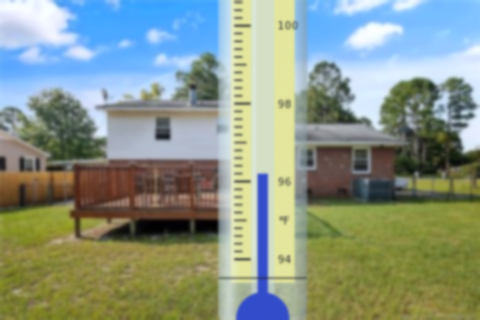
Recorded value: 96.2,°F
